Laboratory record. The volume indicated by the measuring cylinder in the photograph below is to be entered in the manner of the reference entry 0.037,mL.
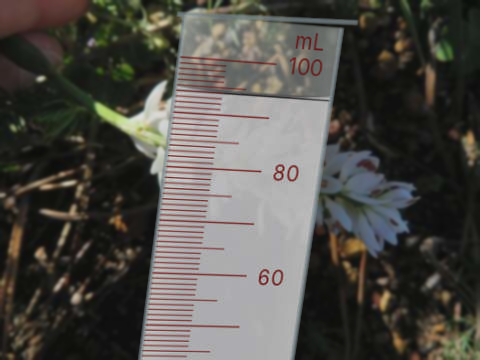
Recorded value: 94,mL
